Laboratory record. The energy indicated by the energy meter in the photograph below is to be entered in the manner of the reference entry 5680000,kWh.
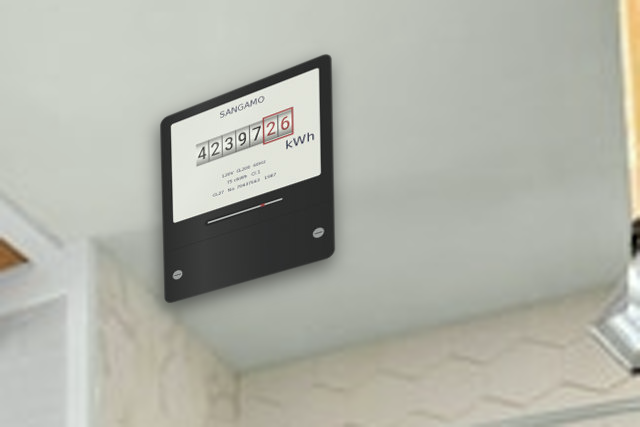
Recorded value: 42397.26,kWh
